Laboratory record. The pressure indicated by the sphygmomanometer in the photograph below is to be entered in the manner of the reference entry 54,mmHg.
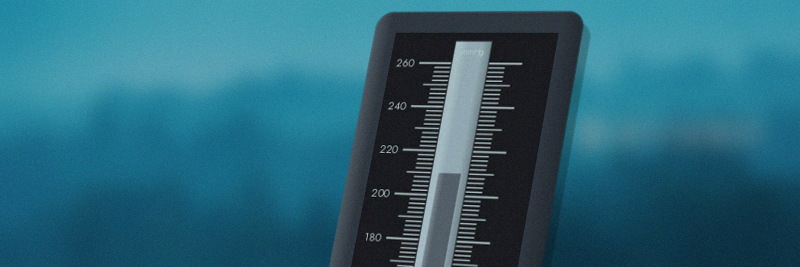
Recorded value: 210,mmHg
